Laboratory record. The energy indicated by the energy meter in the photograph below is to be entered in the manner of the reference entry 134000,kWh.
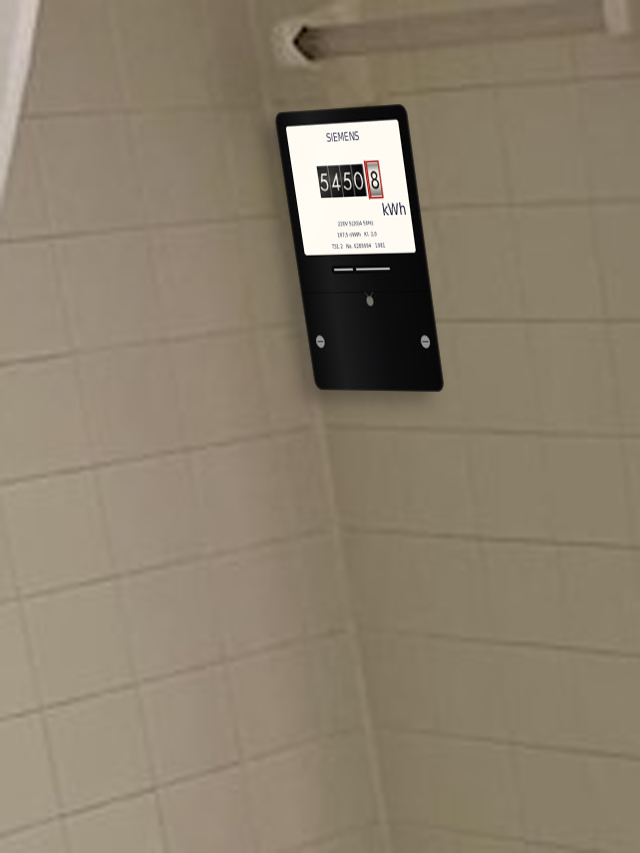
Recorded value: 5450.8,kWh
